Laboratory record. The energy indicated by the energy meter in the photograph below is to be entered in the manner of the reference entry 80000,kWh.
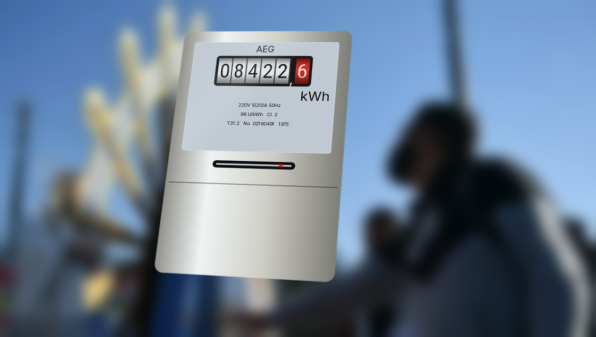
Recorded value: 8422.6,kWh
